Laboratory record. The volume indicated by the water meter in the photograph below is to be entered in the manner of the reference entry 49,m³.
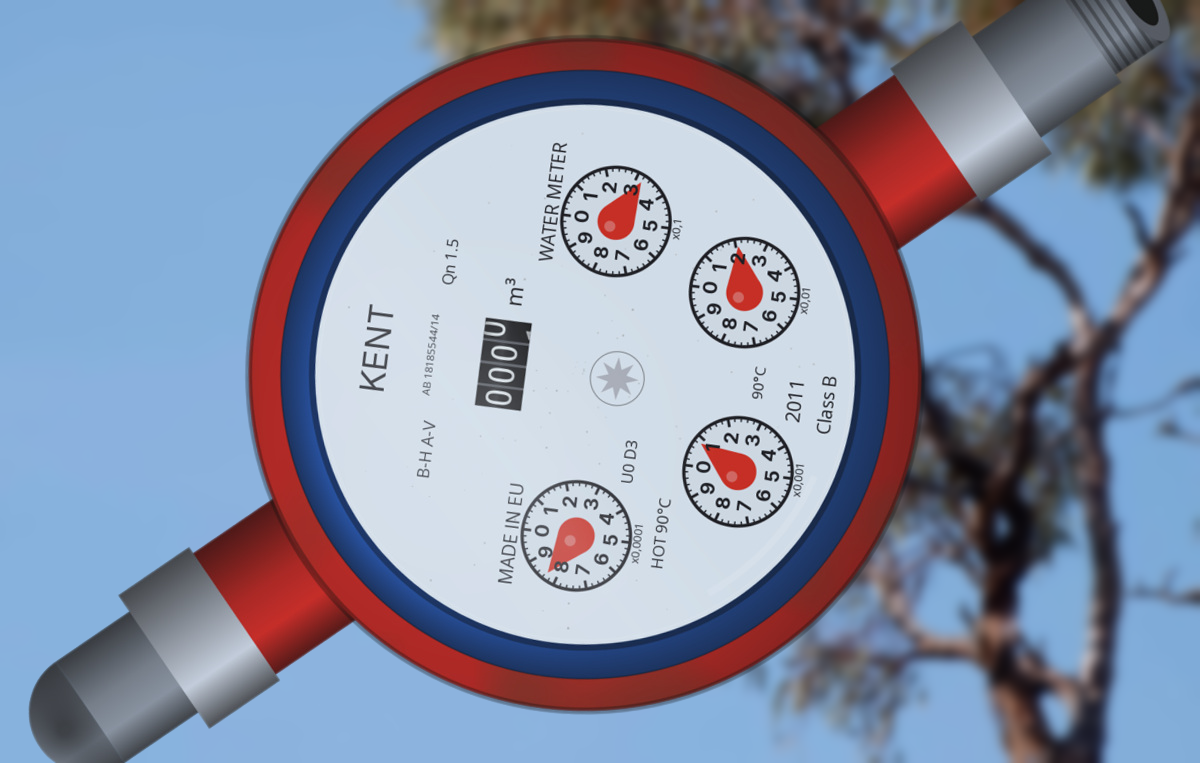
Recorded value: 0.3208,m³
